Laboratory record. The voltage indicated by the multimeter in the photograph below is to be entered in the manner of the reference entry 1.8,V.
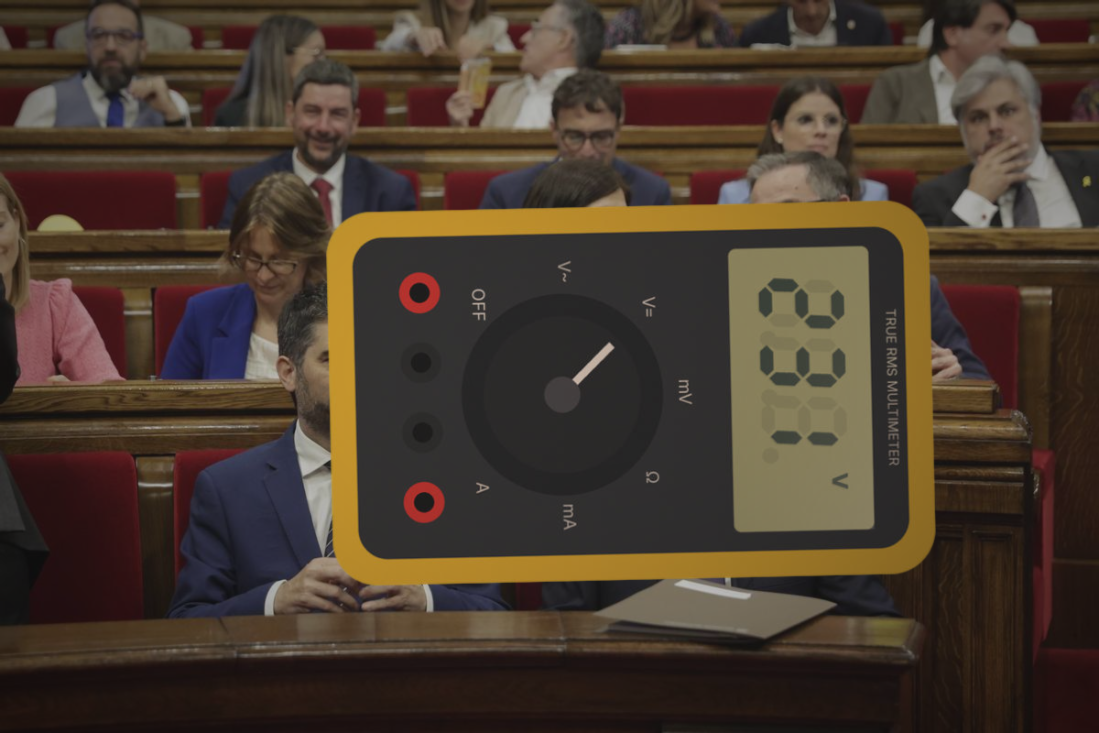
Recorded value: 231,V
